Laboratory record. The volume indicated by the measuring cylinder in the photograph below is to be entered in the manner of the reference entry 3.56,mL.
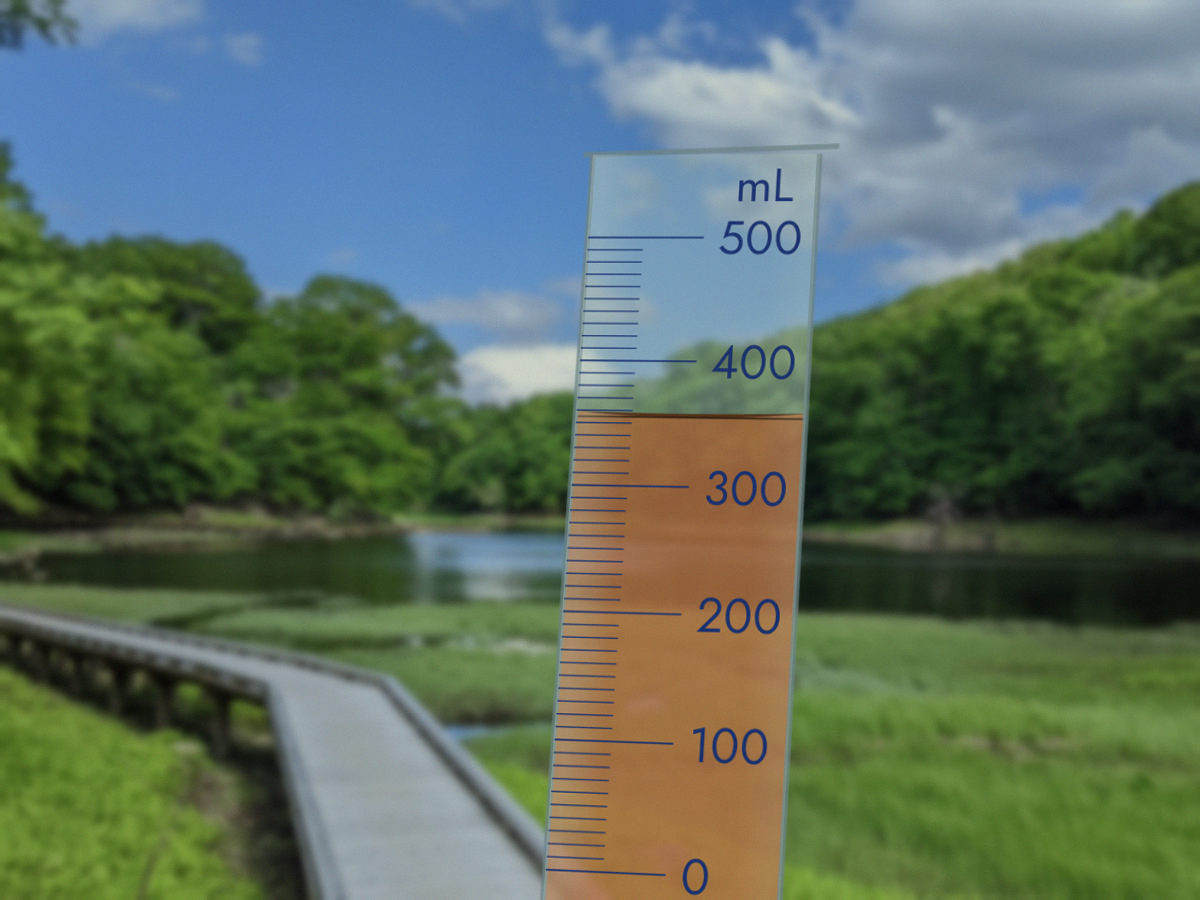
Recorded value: 355,mL
